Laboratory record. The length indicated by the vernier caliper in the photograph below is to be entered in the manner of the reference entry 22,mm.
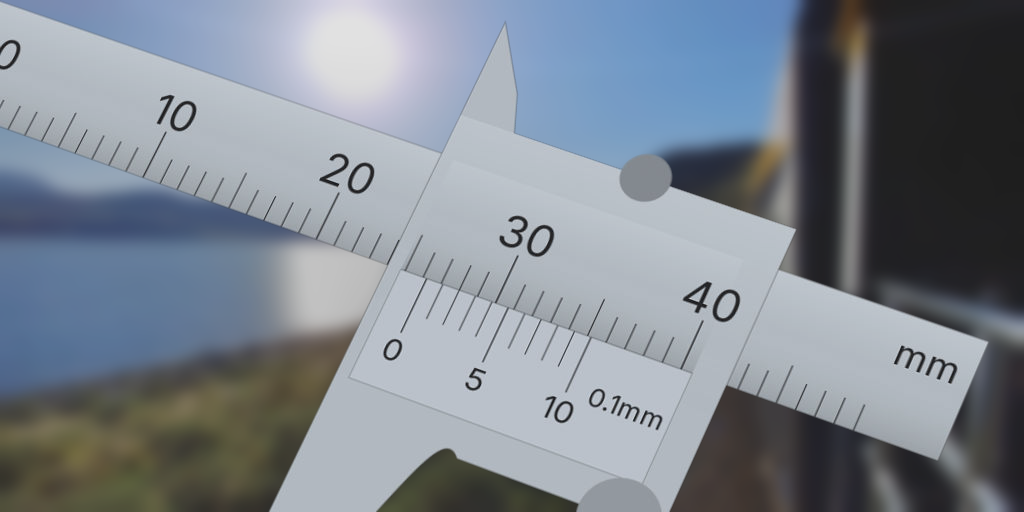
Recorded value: 26.2,mm
